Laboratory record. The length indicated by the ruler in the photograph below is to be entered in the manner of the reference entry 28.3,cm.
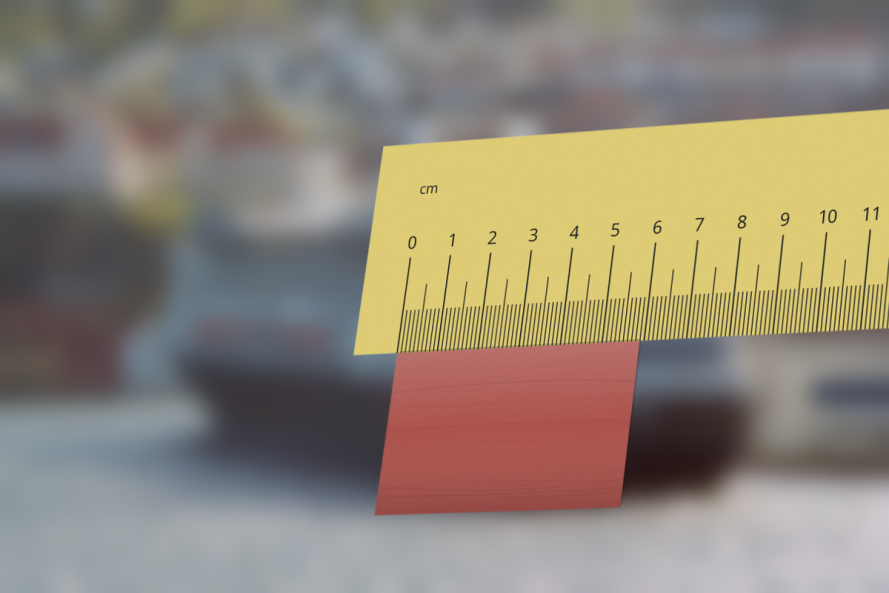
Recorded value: 5.9,cm
